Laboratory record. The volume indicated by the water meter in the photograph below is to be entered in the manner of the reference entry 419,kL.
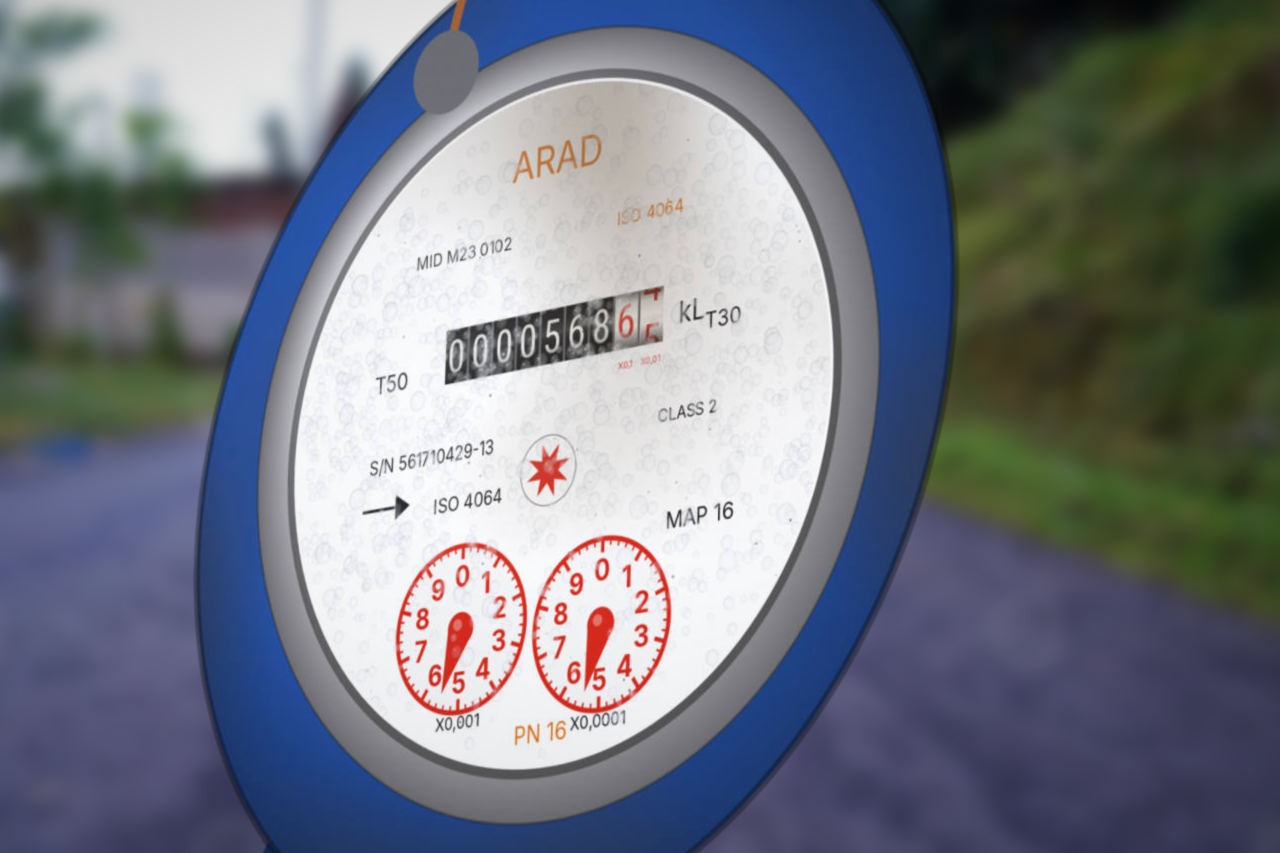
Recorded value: 568.6455,kL
